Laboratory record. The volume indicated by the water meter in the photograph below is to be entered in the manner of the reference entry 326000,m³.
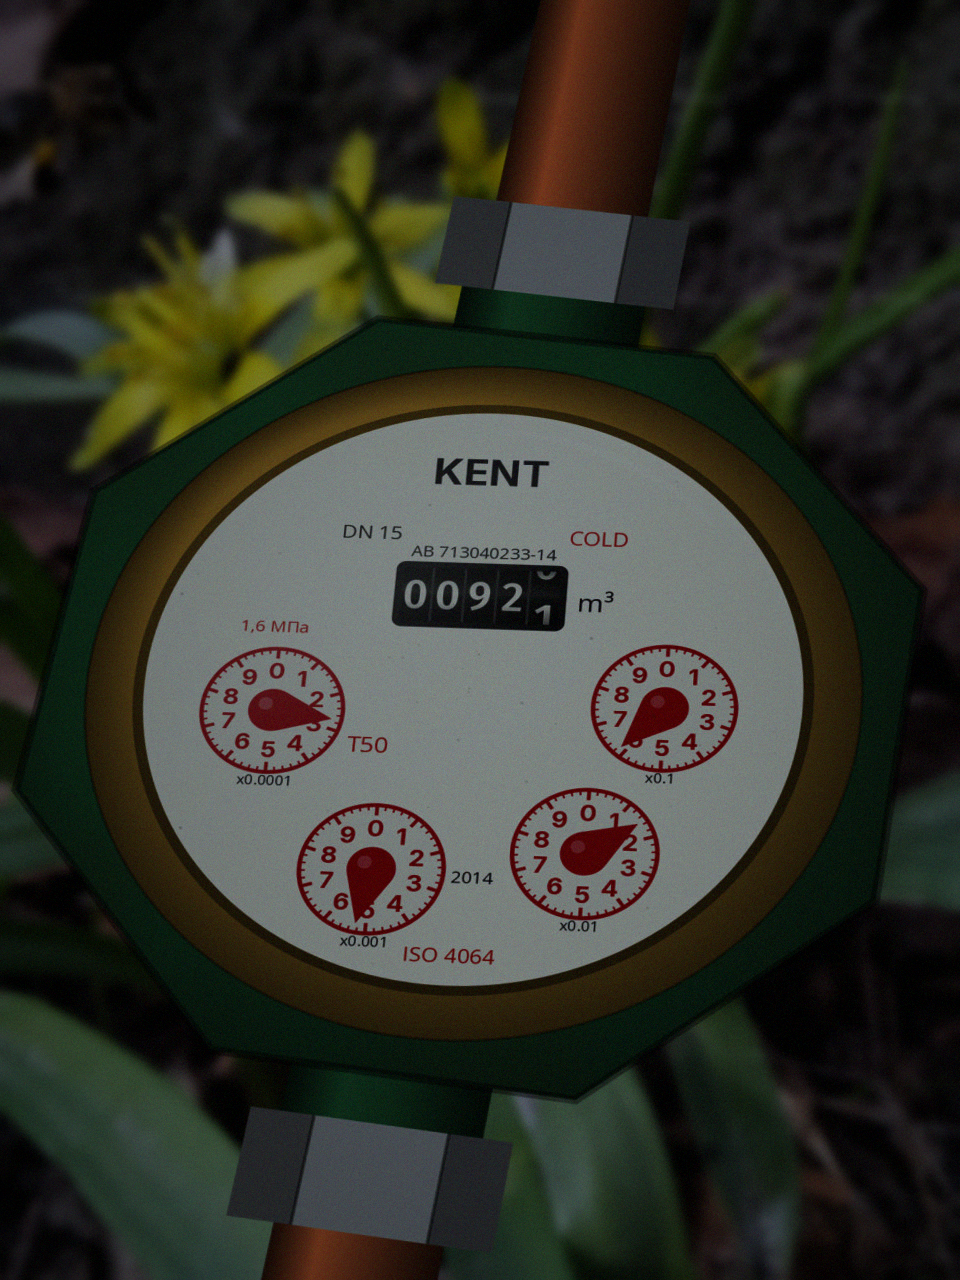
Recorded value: 920.6152,m³
